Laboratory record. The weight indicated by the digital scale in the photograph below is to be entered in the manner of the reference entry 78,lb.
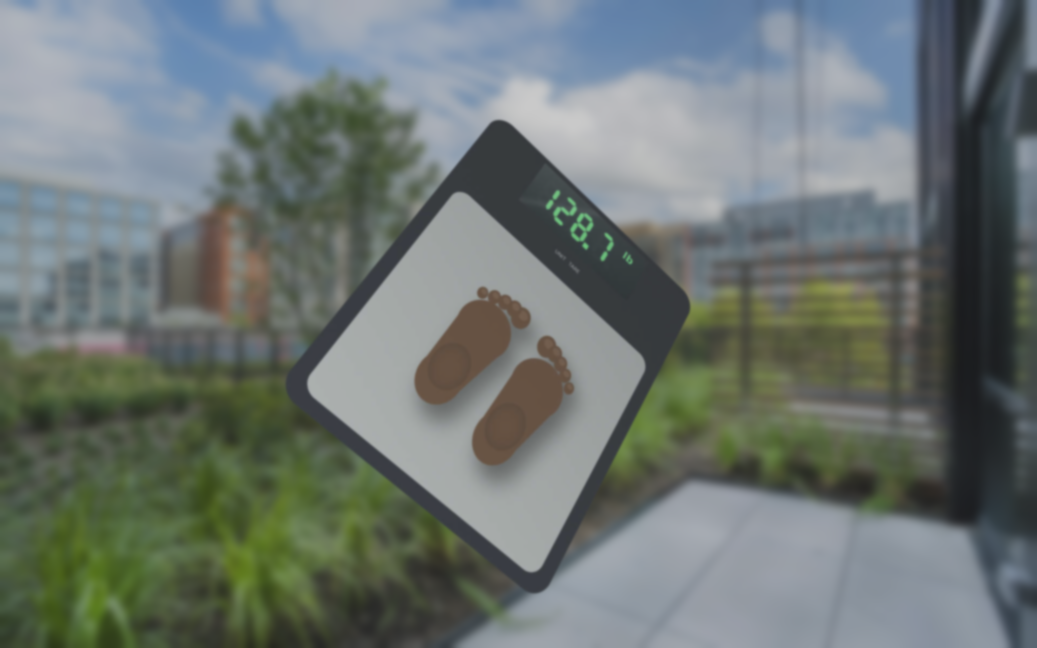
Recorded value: 128.7,lb
